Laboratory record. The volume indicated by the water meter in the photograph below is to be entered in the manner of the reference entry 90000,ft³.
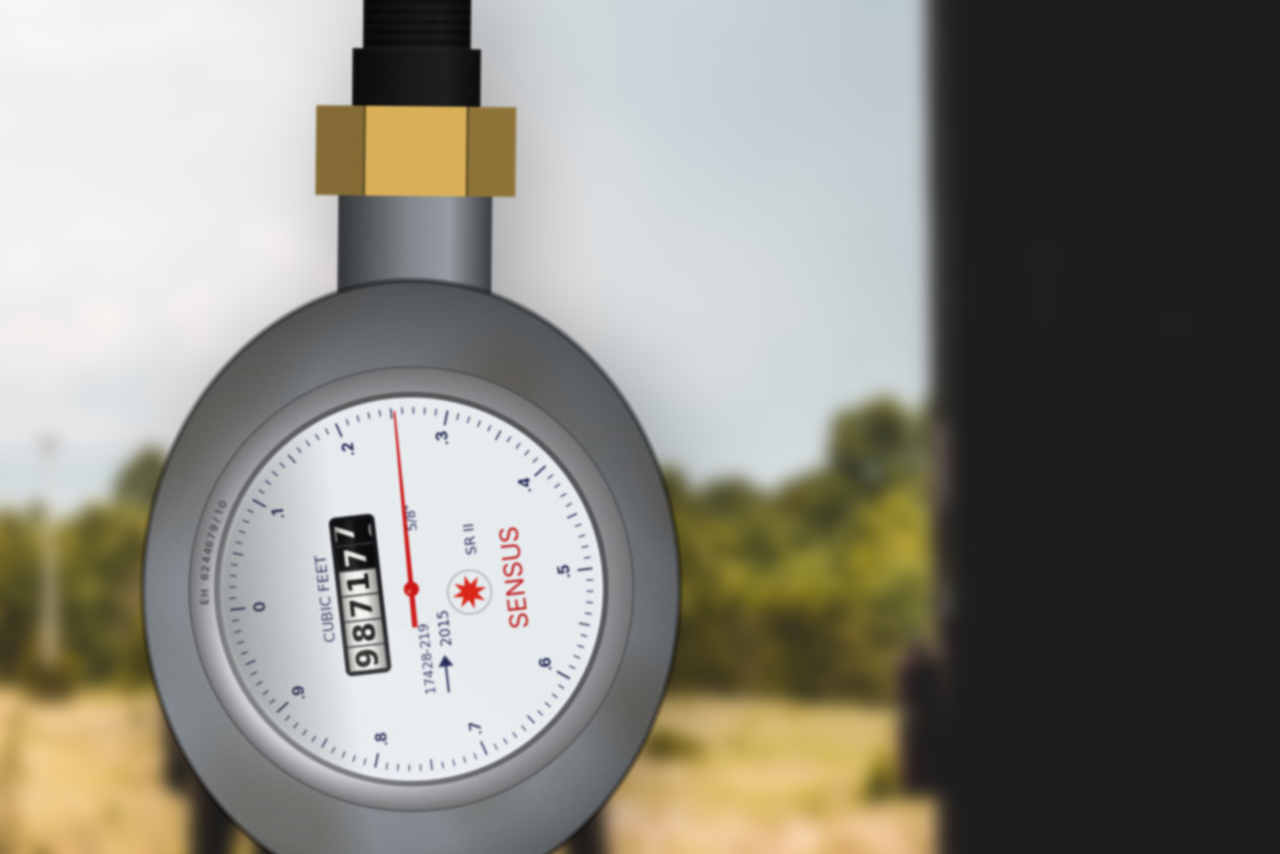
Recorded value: 987177.25,ft³
